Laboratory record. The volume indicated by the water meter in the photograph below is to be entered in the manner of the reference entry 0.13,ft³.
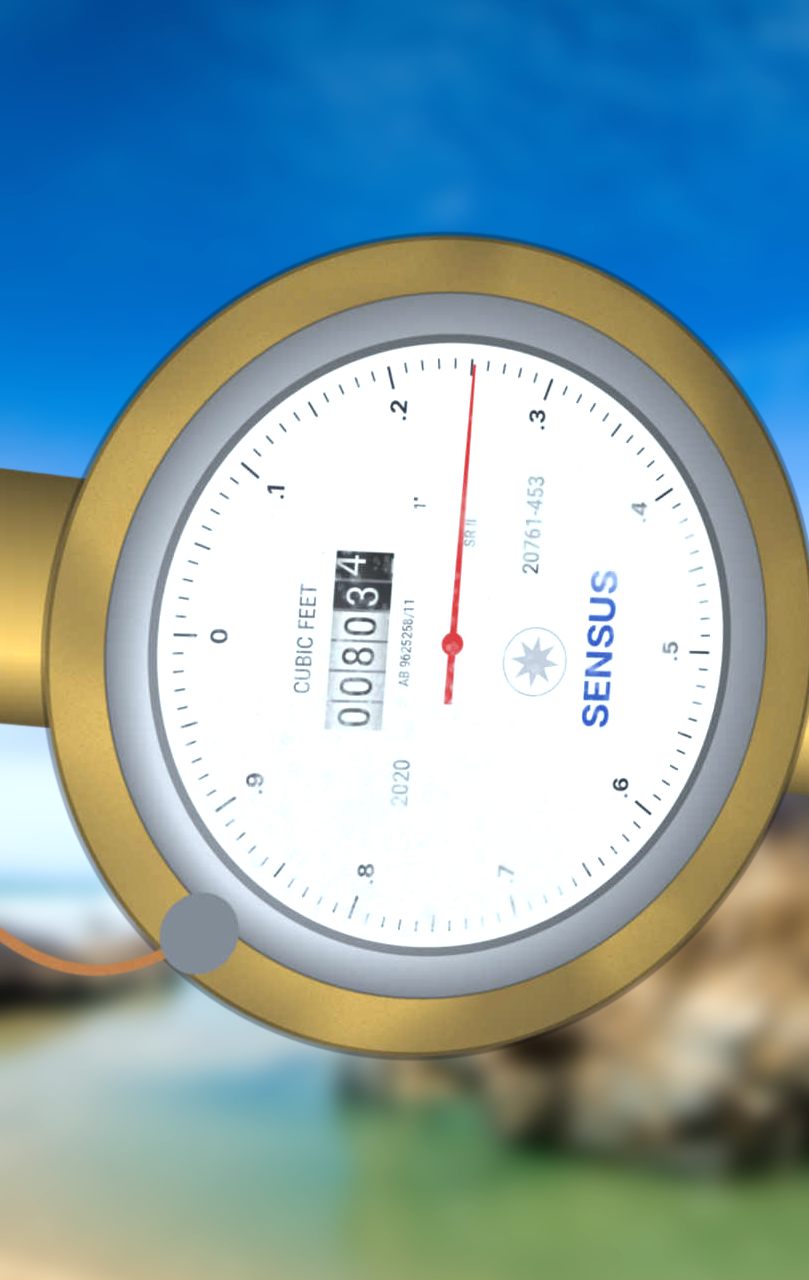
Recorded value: 8034.25,ft³
